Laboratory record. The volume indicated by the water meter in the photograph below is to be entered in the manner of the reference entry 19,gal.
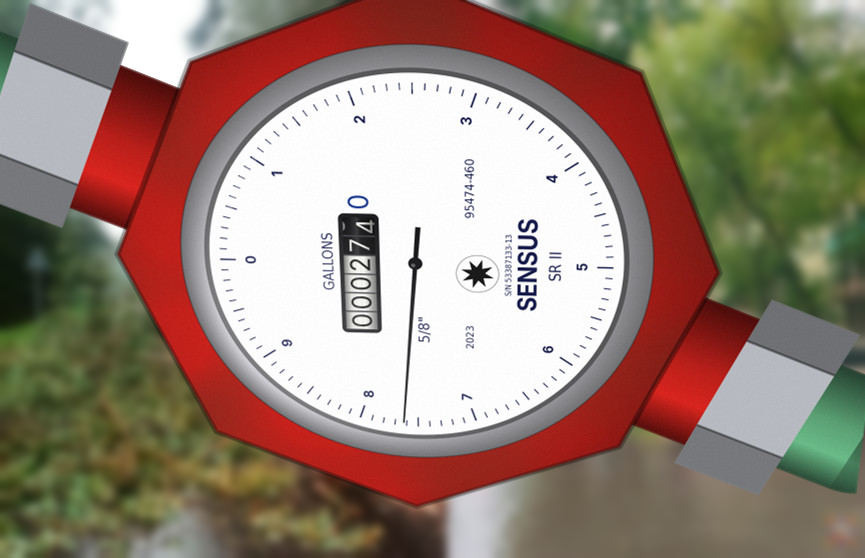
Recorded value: 2737.6,gal
